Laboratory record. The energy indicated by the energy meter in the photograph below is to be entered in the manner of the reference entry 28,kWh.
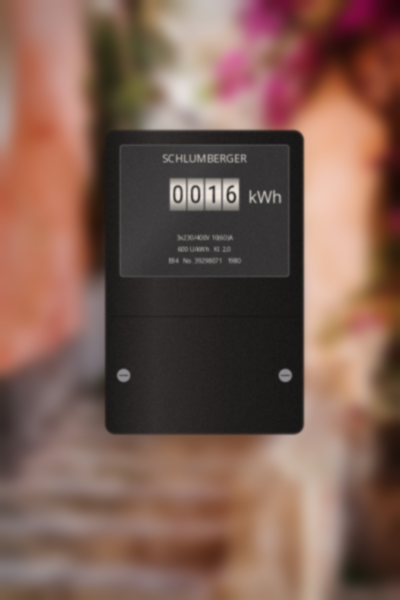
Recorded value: 16,kWh
